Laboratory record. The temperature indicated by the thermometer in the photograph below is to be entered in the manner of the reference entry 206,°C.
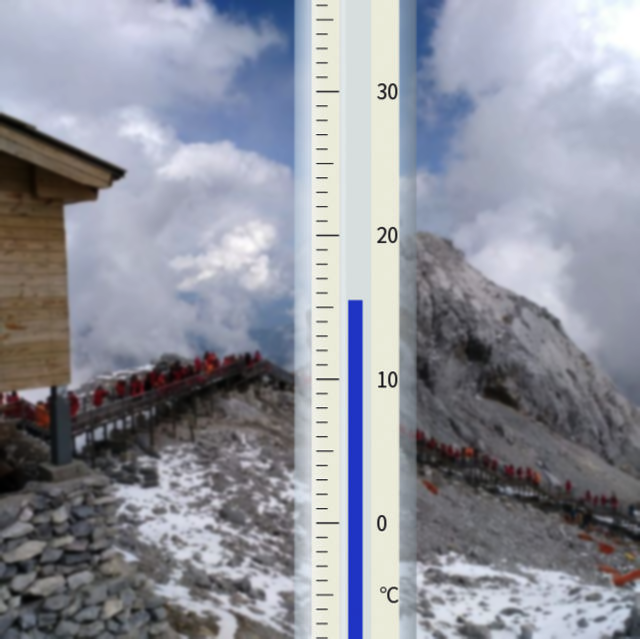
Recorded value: 15.5,°C
